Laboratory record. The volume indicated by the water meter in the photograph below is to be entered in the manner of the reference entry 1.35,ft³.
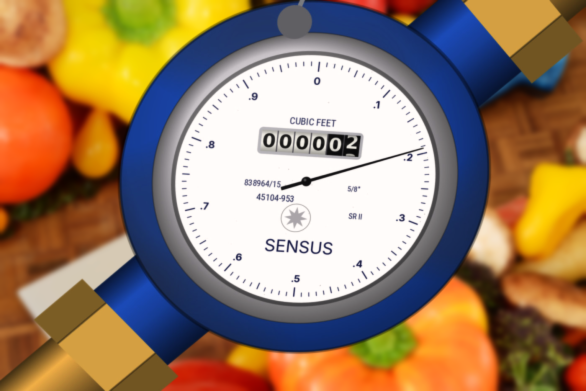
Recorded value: 2.19,ft³
